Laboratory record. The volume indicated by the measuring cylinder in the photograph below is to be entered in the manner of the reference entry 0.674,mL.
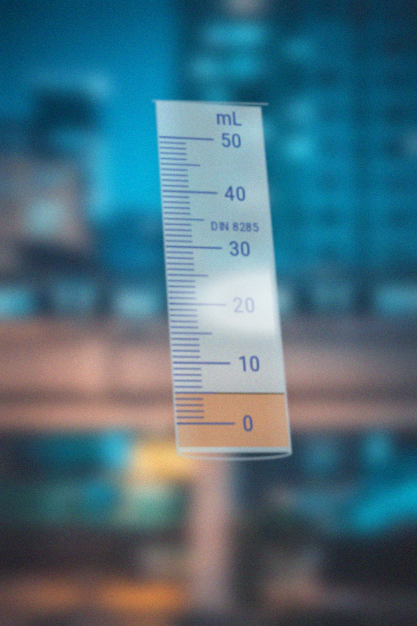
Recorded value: 5,mL
